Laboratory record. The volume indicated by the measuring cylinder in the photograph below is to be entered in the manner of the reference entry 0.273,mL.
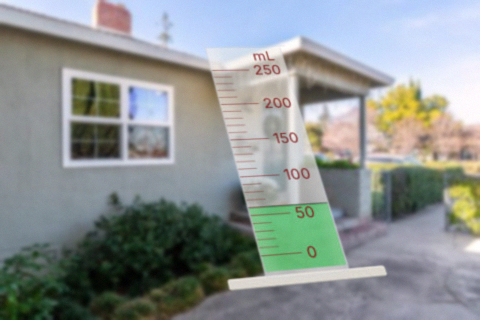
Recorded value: 60,mL
